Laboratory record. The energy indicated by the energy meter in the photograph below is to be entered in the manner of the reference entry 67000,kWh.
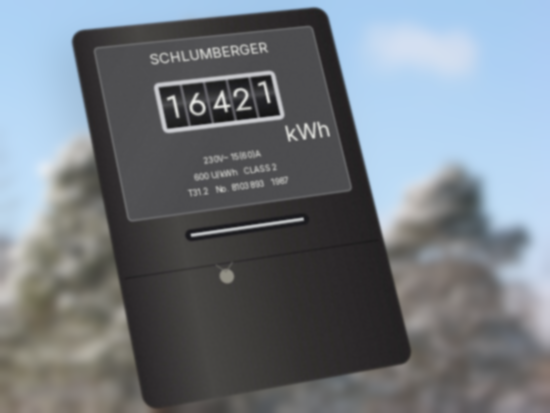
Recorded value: 16421,kWh
